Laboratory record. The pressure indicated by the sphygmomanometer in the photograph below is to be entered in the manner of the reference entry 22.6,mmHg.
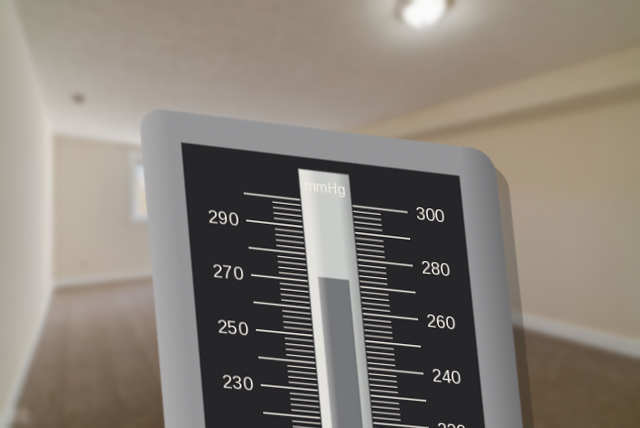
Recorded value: 272,mmHg
